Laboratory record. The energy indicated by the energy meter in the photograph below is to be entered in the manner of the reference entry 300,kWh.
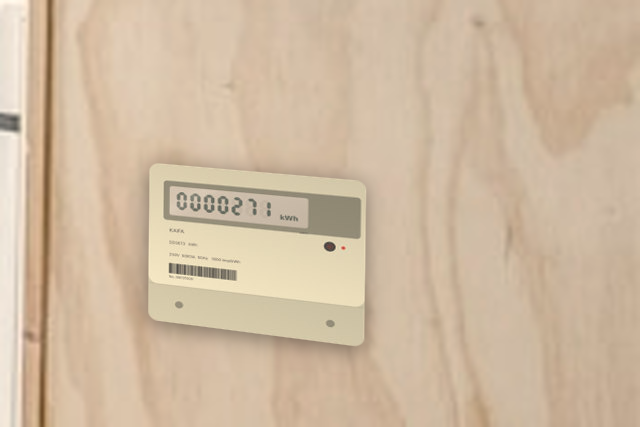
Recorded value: 271,kWh
